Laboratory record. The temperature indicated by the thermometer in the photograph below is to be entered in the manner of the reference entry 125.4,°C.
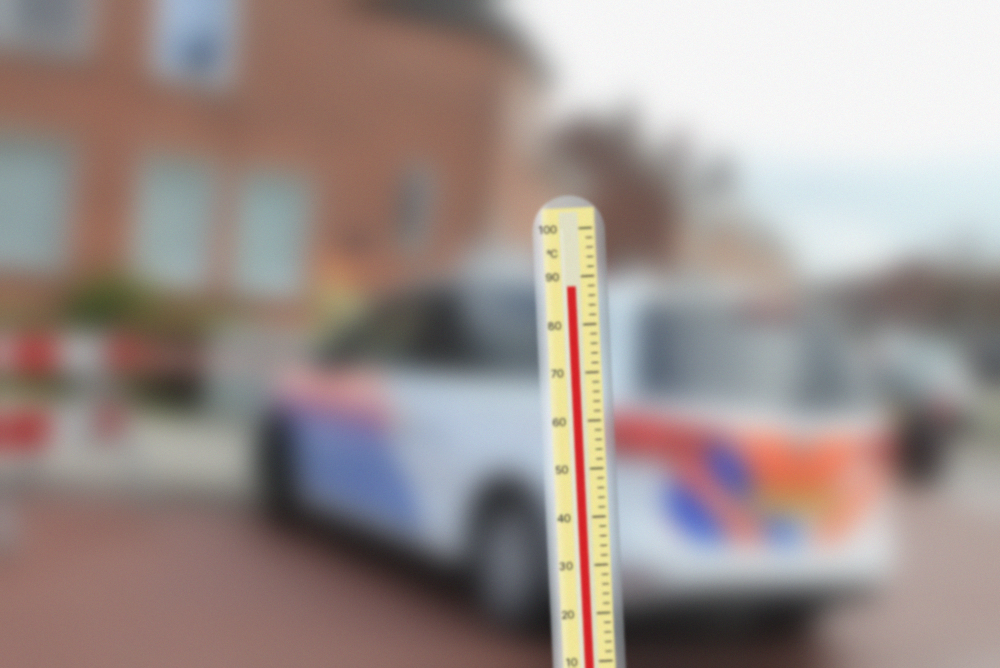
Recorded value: 88,°C
